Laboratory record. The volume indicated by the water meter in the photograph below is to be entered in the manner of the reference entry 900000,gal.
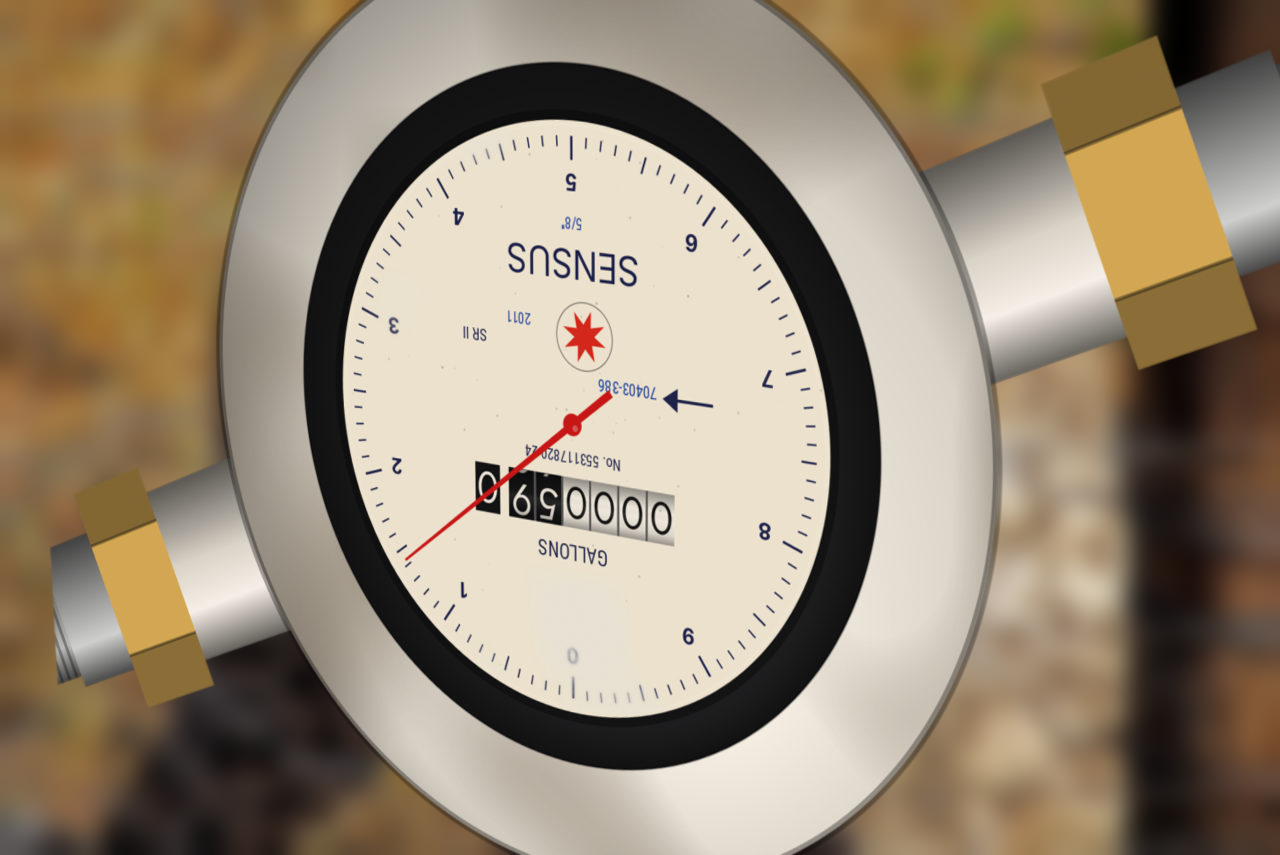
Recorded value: 591.4,gal
